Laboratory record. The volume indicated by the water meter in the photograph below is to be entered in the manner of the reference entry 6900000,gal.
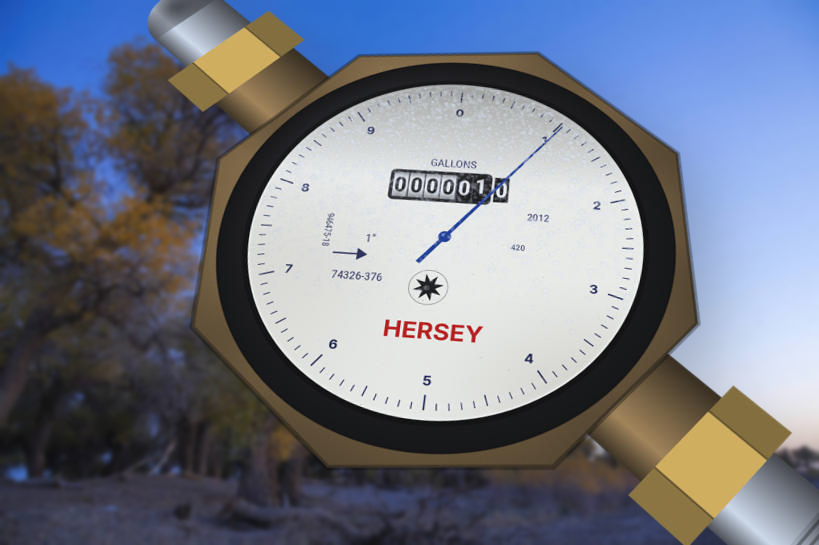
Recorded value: 11.0,gal
